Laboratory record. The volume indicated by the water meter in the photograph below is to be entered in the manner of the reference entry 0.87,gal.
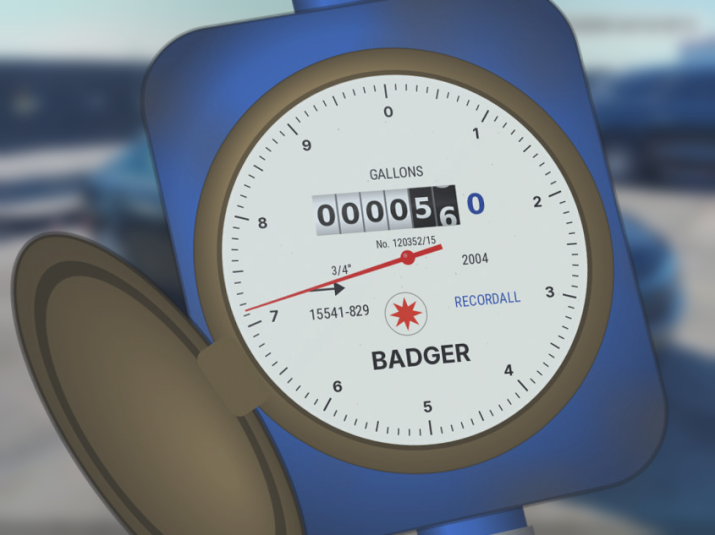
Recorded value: 557.1,gal
